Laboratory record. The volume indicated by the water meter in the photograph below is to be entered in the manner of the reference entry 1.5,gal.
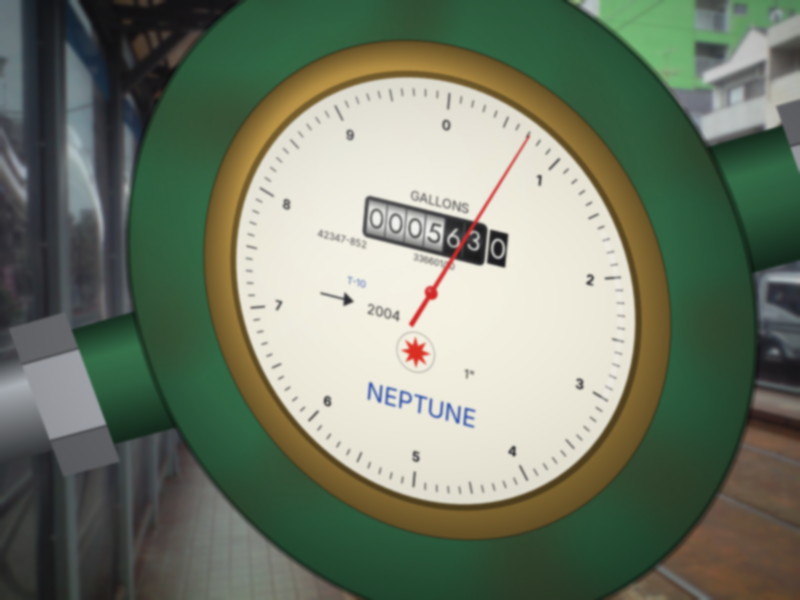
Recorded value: 5630.7,gal
